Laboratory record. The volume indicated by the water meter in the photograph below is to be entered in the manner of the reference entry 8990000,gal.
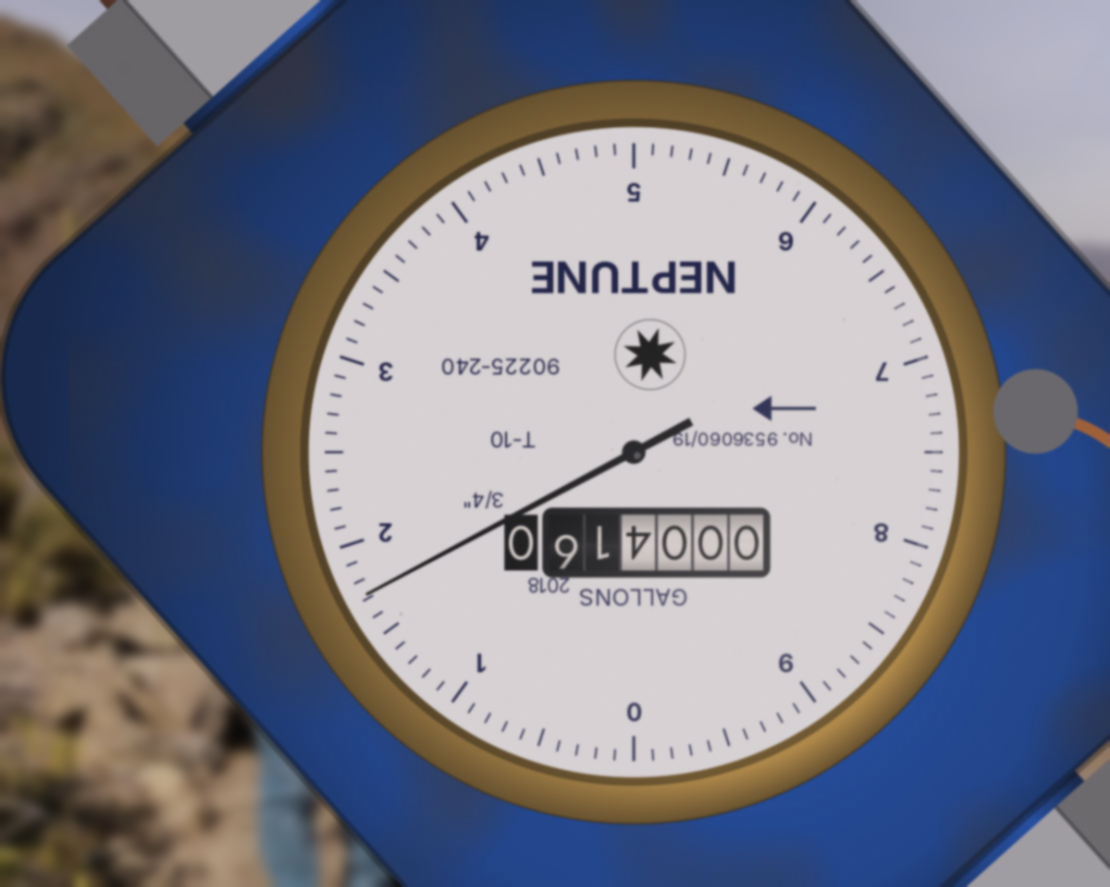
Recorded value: 4161.7,gal
